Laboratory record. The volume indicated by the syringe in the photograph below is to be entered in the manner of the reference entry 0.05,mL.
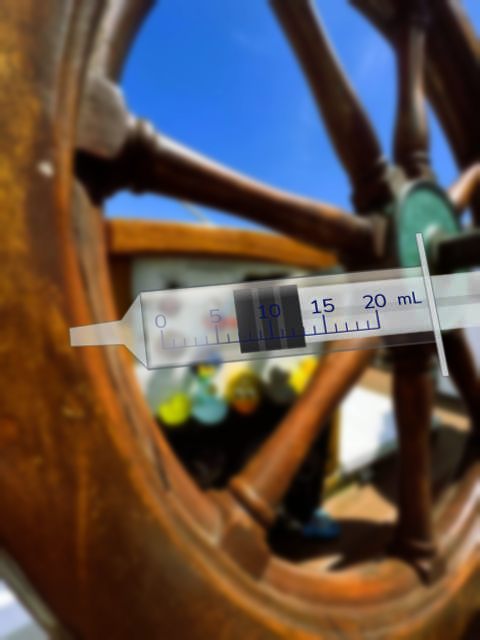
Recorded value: 7,mL
